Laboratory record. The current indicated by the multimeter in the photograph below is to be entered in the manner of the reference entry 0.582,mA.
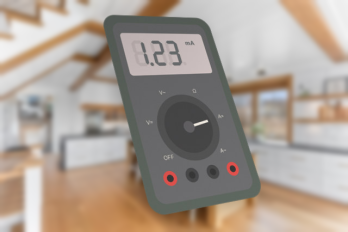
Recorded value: 1.23,mA
